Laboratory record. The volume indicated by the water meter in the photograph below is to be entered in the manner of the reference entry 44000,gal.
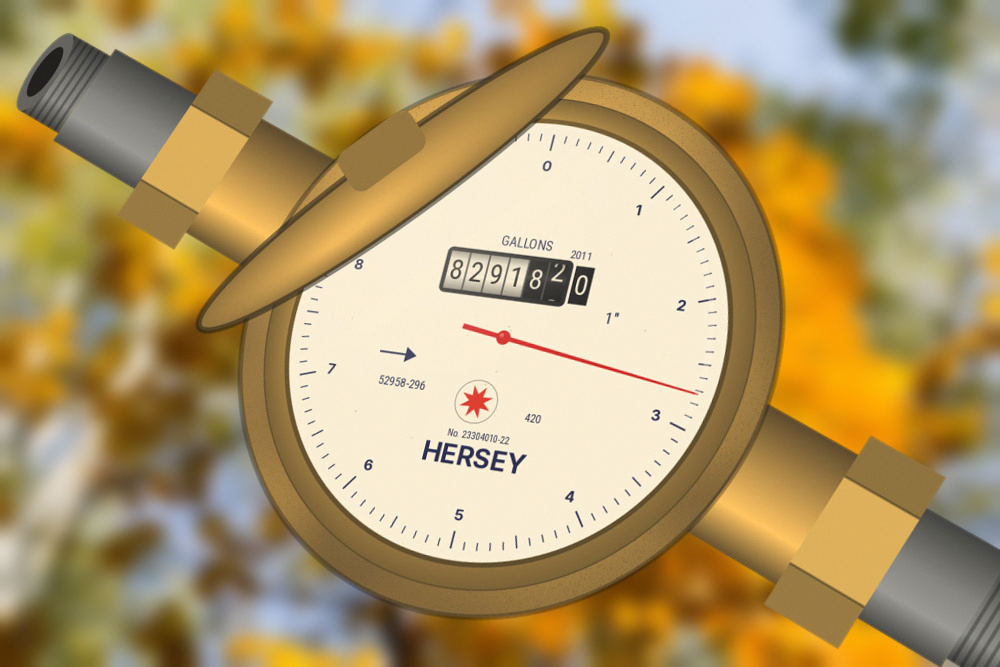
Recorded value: 8291822.7,gal
